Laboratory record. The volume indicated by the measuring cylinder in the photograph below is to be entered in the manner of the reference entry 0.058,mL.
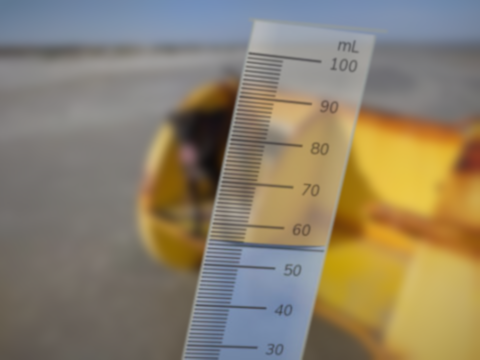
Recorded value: 55,mL
